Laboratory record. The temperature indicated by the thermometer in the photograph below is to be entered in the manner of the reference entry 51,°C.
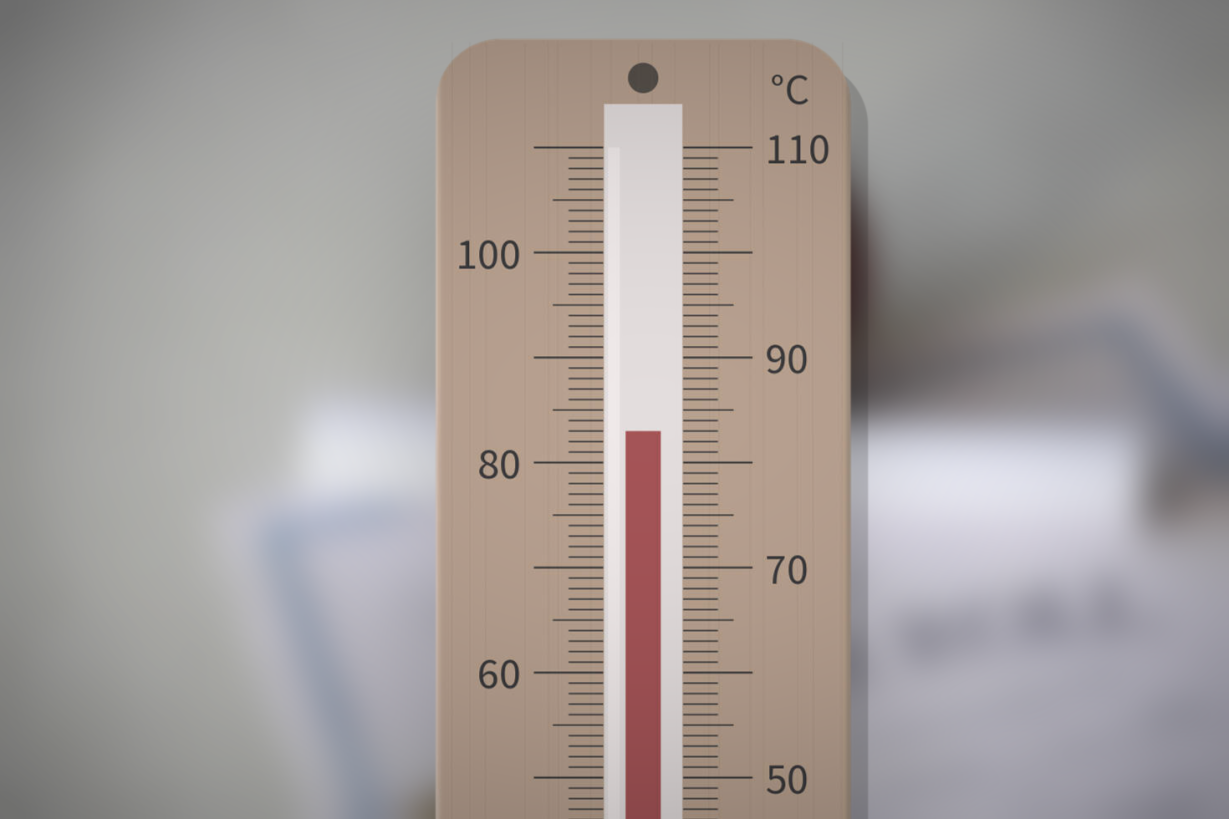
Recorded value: 83,°C
